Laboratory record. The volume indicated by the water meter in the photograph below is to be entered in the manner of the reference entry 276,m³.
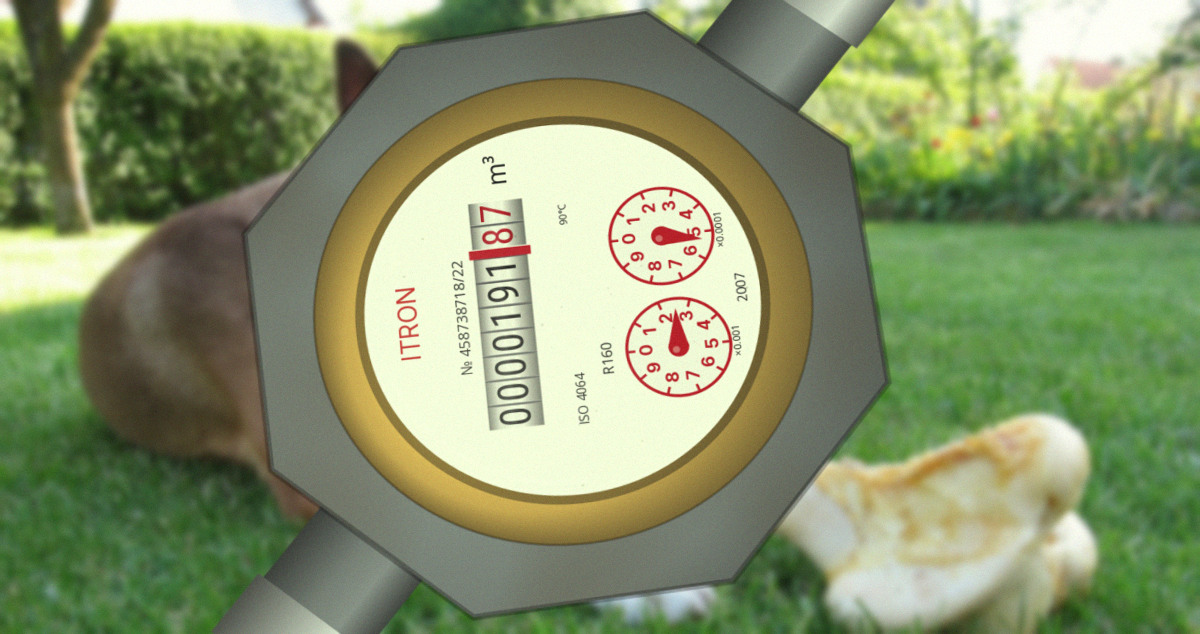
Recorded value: 191.8725,m³
